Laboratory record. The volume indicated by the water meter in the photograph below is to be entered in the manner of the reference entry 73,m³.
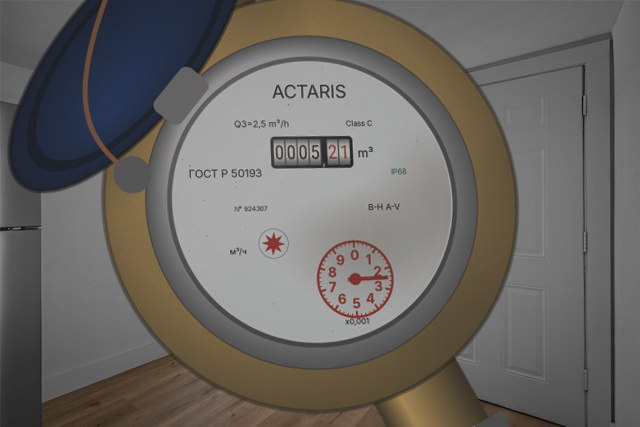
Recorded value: 5.212,m³
